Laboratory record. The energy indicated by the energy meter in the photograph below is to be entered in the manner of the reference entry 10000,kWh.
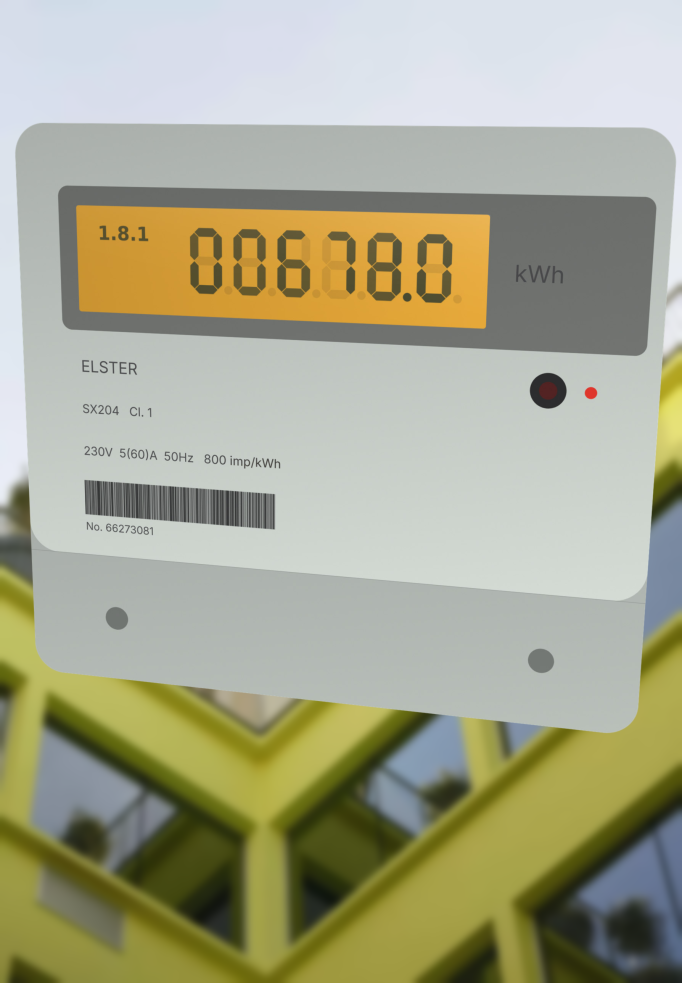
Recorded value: 678.0,kWh
